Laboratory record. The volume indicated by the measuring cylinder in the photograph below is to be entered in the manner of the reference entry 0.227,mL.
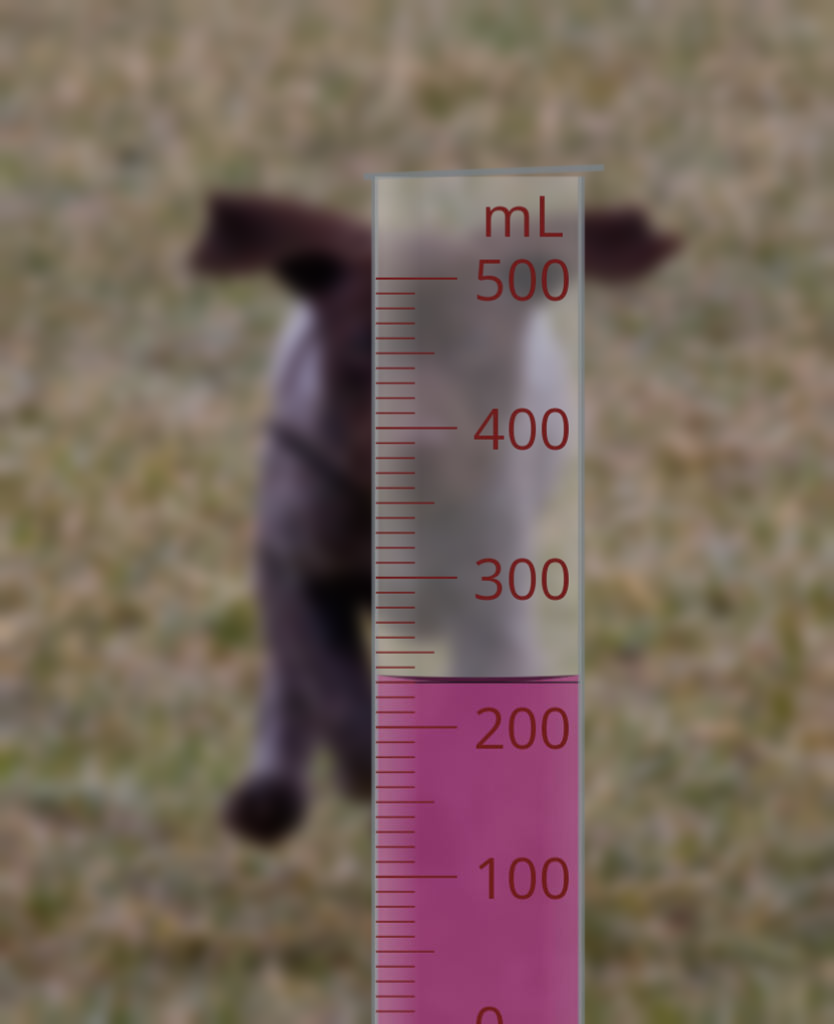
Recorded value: 230,mL
